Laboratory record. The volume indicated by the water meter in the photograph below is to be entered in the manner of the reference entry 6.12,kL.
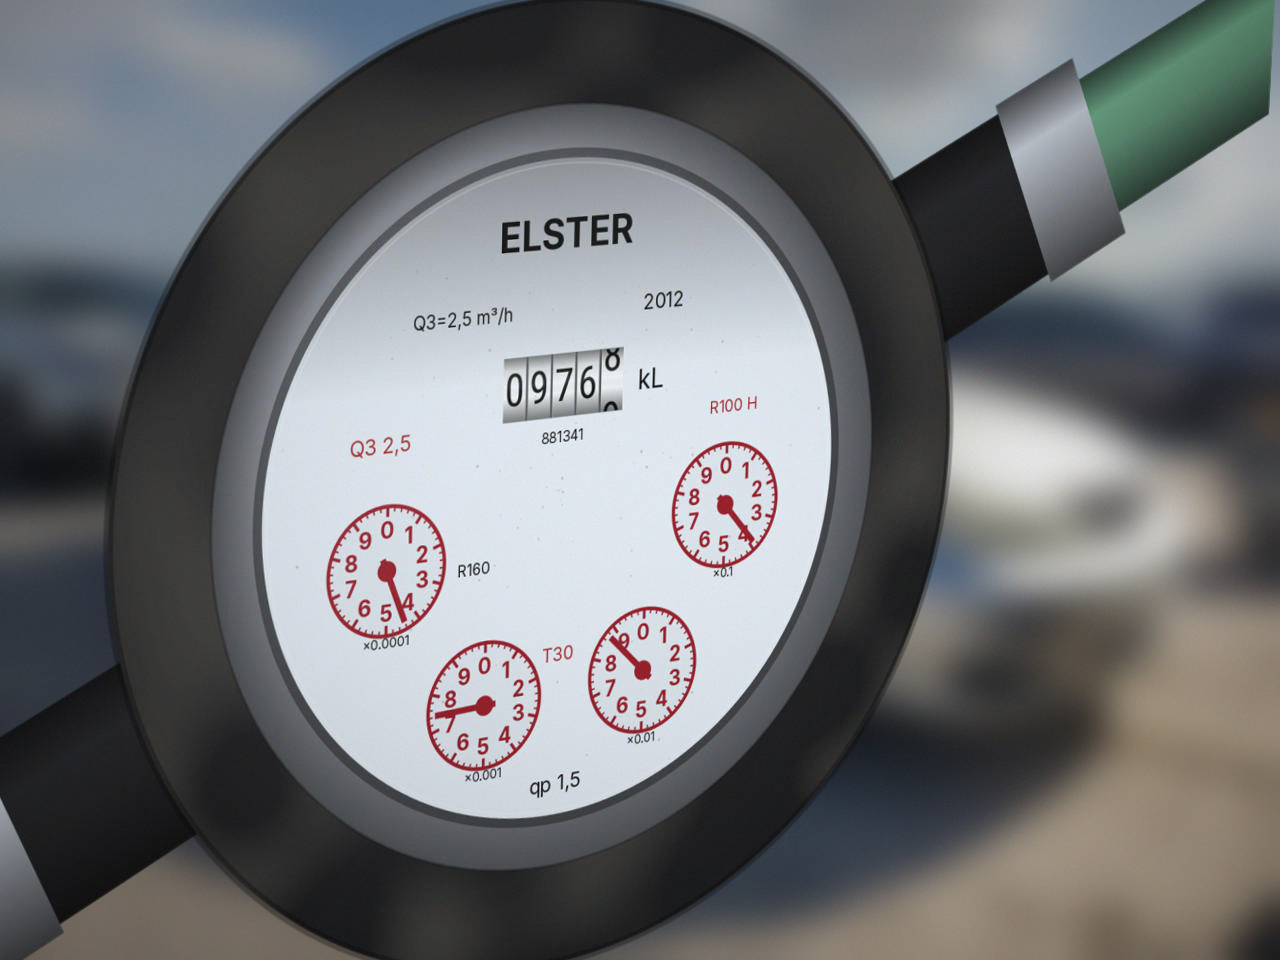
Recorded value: 9768.3874,kL
